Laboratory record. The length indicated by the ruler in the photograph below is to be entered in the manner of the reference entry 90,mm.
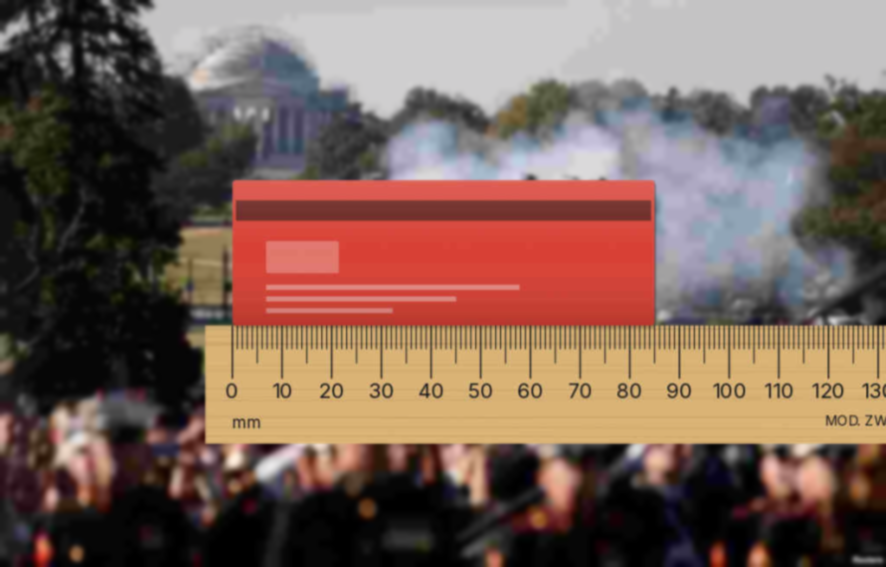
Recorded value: 85,mm
